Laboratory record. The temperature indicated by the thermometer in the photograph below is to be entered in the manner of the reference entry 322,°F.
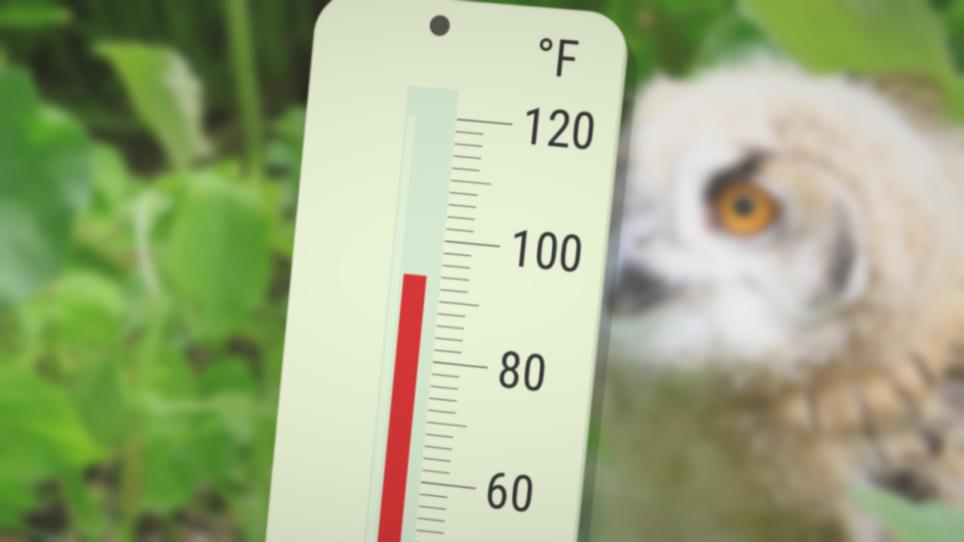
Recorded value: 94,°F
